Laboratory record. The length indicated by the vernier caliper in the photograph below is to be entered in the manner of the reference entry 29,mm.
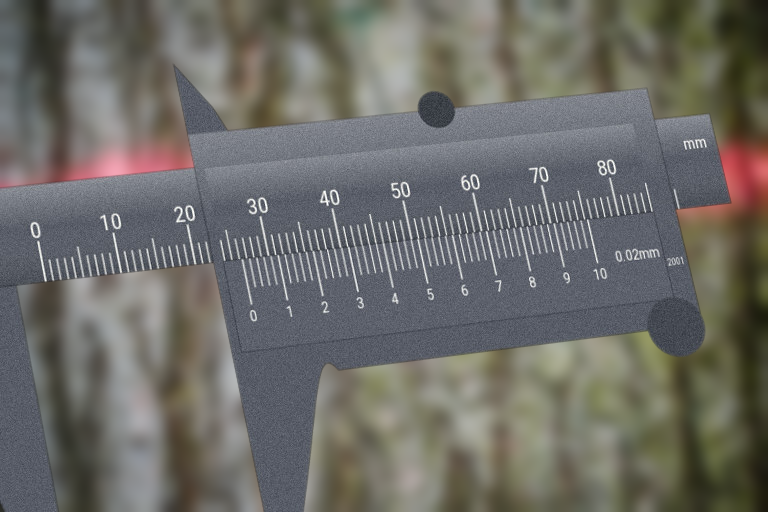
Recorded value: 26.4,mm
